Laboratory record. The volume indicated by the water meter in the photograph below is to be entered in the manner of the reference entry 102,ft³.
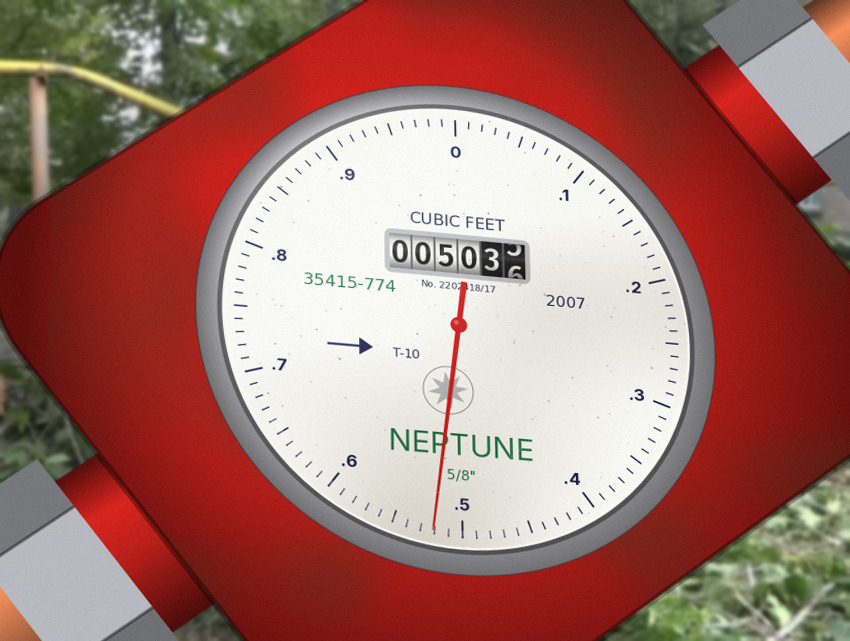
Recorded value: 5035.52,ft³
